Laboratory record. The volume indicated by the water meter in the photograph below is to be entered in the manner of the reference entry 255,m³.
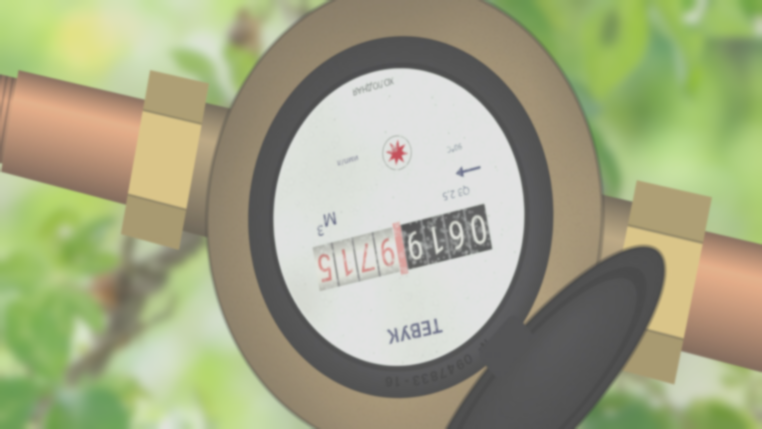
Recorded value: 619.9715,m³
